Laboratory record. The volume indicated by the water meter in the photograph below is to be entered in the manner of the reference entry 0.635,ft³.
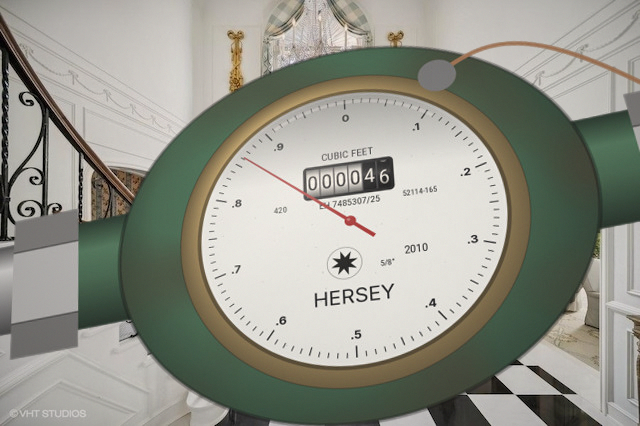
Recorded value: 45.86,ft³
